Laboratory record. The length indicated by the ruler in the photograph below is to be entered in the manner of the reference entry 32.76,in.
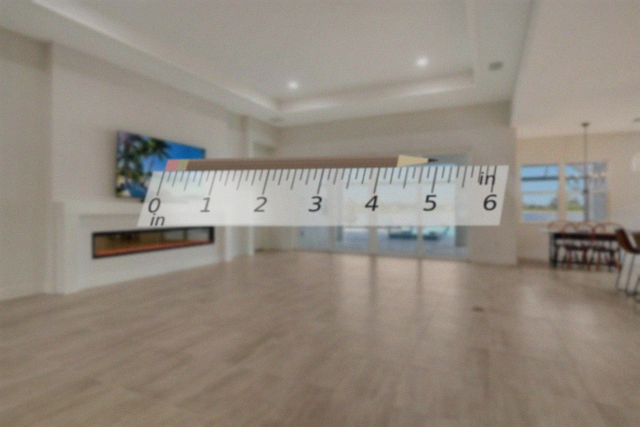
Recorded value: 5,in
